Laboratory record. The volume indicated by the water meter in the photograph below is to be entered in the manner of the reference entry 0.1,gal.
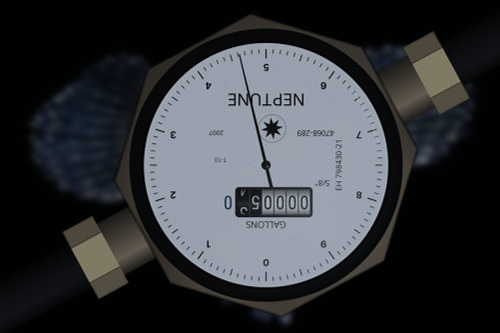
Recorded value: 534.6,gal
